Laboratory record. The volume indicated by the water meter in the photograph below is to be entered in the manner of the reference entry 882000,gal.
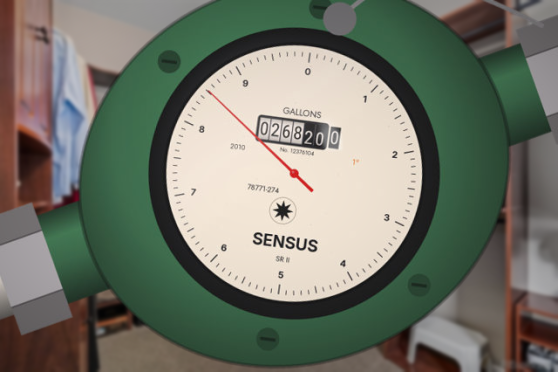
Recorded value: 268198.5,gal
